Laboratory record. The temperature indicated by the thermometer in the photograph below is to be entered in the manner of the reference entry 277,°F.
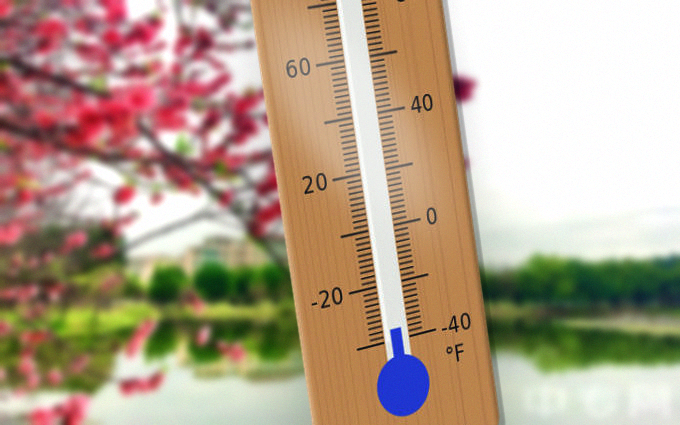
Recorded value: -36,°F
